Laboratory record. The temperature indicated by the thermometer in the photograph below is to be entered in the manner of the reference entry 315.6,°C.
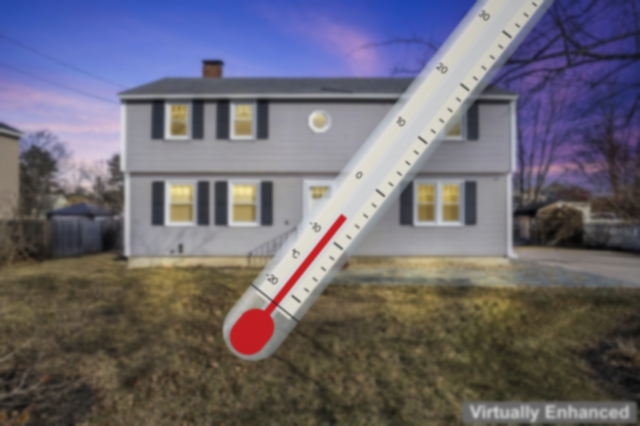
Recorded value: -6,°C
